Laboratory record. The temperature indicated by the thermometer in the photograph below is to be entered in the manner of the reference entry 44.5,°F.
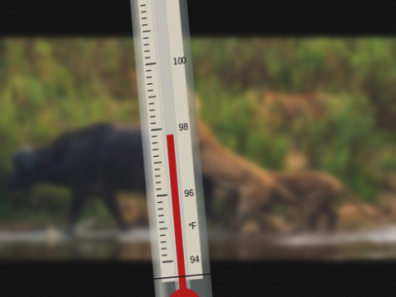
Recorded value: 97.8,°F
